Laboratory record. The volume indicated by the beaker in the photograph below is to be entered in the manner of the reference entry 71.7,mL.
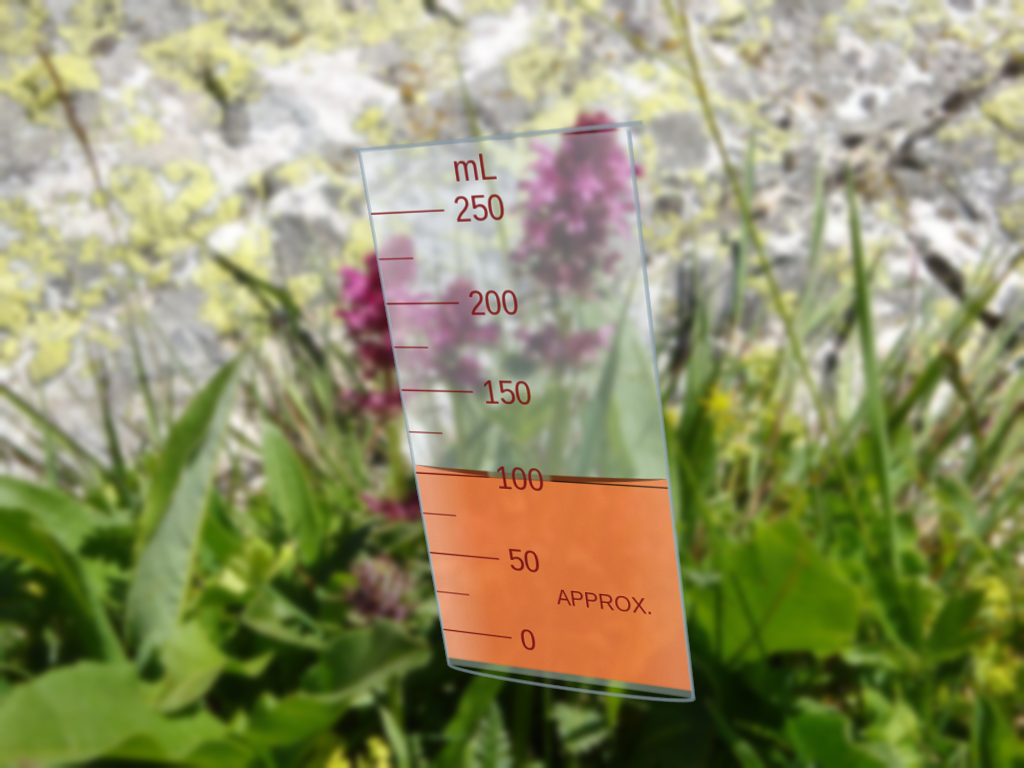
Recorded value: 100,mL
